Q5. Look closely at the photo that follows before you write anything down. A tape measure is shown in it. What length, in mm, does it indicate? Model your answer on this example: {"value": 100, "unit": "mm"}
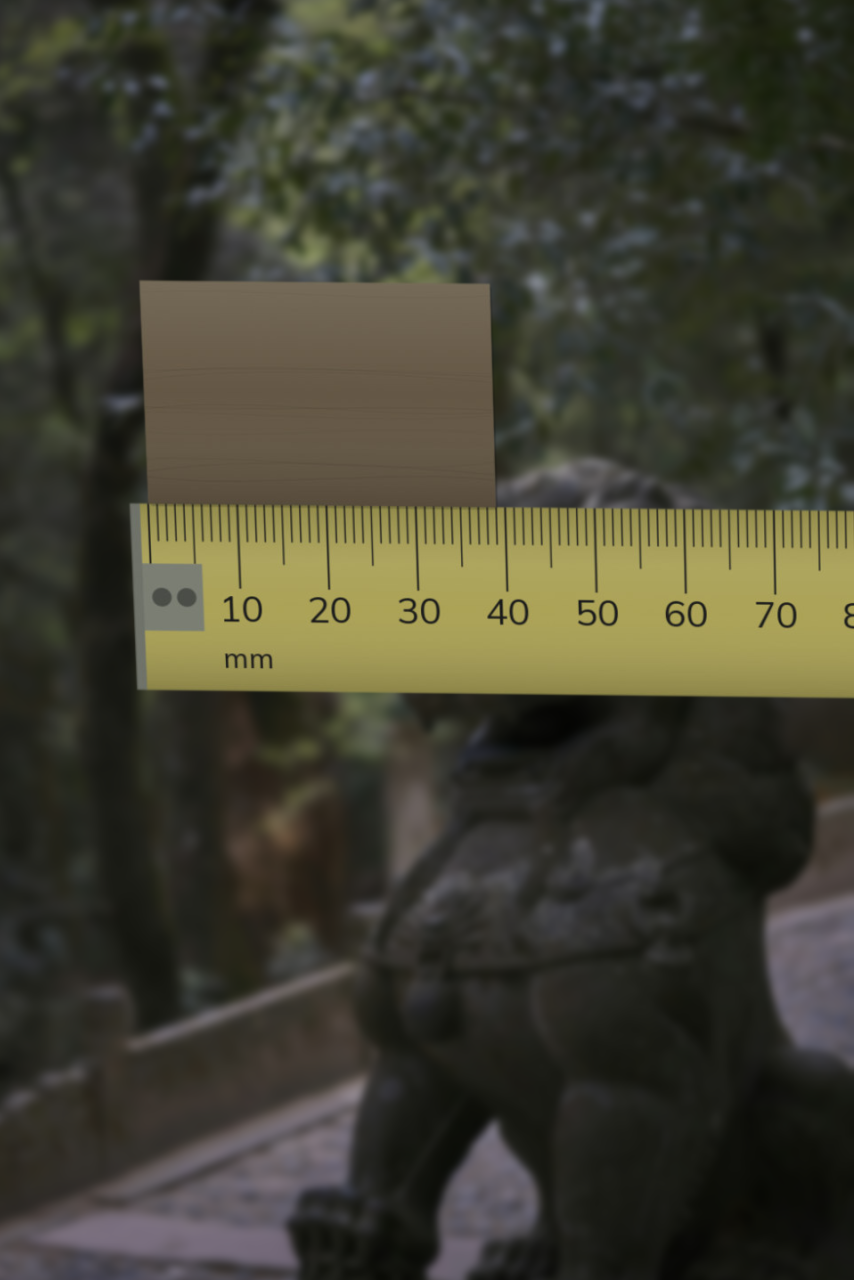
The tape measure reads {"value": 39, "unit": "mm"}
